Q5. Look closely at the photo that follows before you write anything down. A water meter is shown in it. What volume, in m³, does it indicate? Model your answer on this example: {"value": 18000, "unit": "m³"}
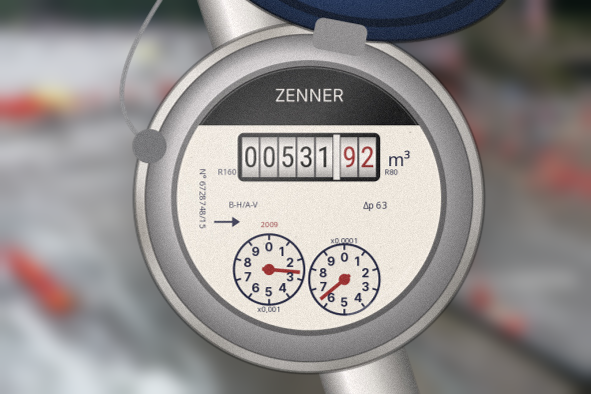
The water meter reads {"value": 531.9226, "unit": "m³"}
